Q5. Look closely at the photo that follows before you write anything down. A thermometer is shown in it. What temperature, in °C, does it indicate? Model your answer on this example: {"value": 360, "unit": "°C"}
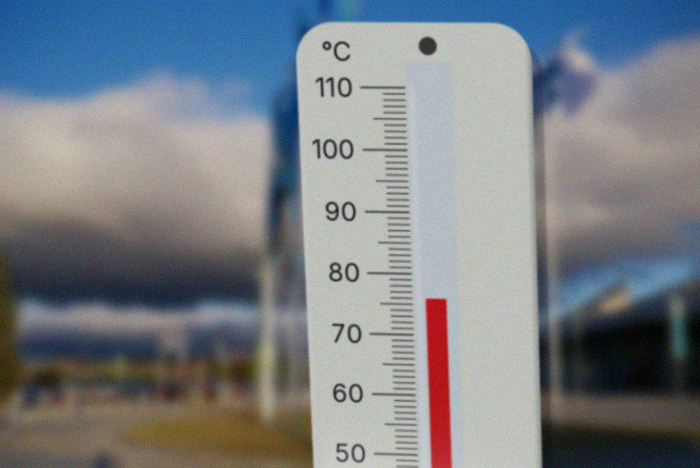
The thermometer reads {"value": 76, "unit": "°C"}
